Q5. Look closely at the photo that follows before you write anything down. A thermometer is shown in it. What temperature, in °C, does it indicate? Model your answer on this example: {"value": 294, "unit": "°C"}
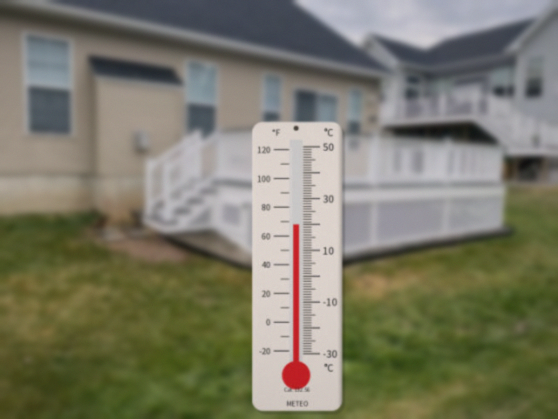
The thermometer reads {"value": 20, "unit": "°C"}
